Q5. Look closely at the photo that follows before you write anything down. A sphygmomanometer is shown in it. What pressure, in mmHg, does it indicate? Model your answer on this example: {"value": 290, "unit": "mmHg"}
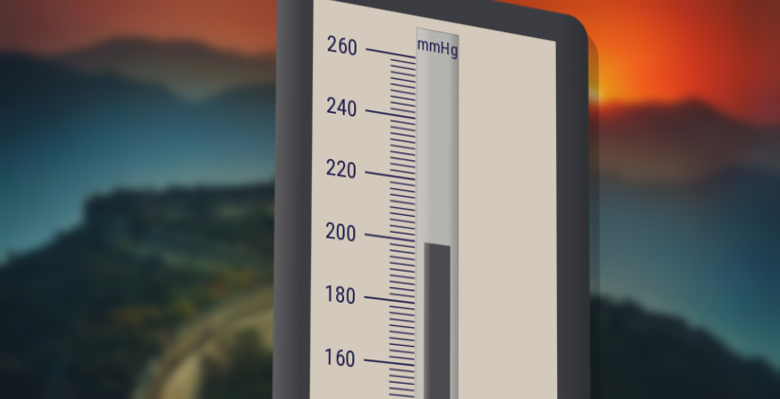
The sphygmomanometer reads {"value": 200, "unit": "mmHg"}
